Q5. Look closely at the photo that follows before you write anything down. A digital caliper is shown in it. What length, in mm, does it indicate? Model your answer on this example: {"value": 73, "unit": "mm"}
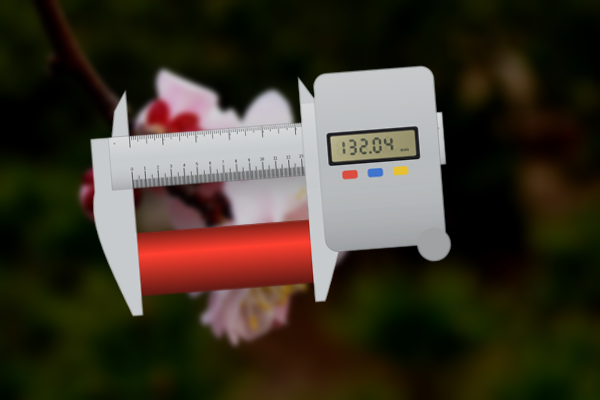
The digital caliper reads {"value": 132.04, "unit": "mm"}
